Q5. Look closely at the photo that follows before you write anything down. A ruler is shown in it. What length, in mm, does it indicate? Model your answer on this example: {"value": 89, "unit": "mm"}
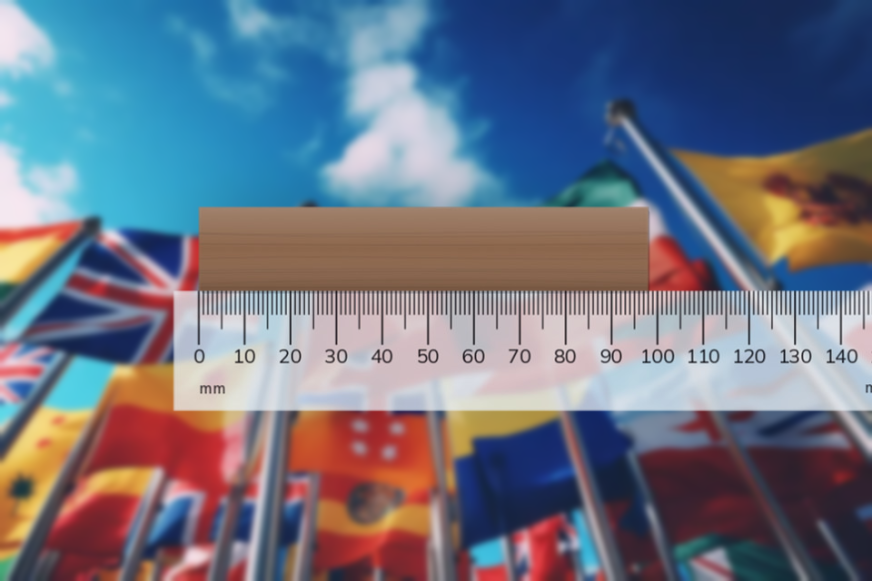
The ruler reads {"value": 98, "unit": "mm"}
